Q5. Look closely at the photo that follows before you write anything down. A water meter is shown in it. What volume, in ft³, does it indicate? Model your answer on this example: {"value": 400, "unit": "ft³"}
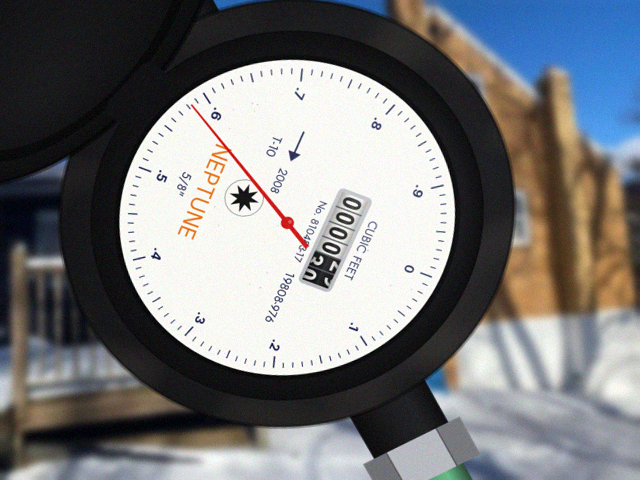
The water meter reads {"value": 29.58, "unit": "ft³"}
